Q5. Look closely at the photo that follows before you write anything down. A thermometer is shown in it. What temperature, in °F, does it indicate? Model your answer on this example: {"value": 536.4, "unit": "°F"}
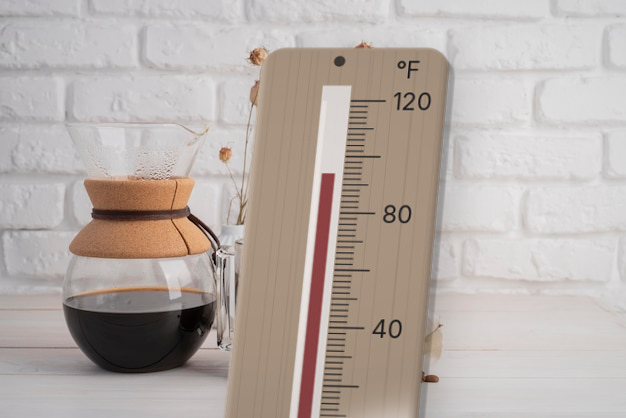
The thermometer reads {"value": 94, "unit": "°F"}
